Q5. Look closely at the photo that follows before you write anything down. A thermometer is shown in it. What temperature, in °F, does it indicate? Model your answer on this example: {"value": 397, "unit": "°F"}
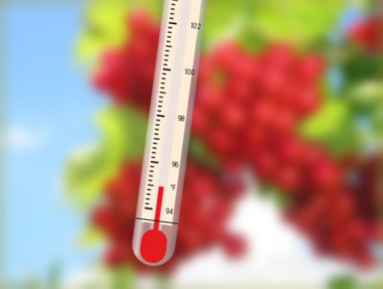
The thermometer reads {"value": 95, "unit": "°F"}
